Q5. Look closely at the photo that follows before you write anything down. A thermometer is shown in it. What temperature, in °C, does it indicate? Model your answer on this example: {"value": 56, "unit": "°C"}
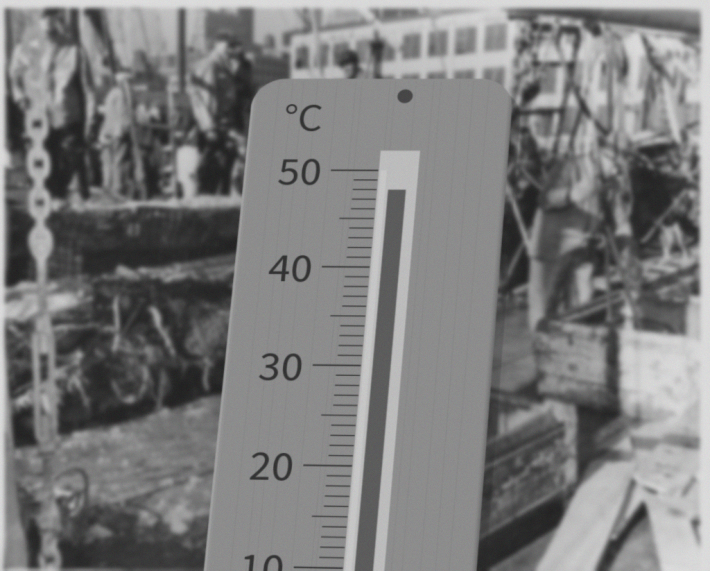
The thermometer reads {"value": 48, "unit": "°C"}
